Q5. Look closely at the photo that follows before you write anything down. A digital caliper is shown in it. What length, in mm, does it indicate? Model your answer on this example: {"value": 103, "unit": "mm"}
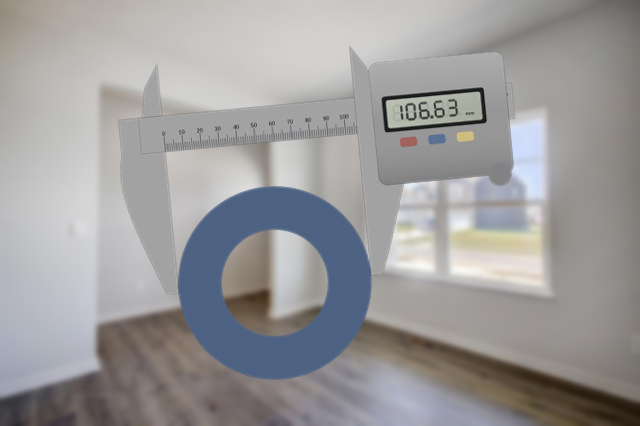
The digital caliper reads {"value": 106.63, "unit": "mm"}
